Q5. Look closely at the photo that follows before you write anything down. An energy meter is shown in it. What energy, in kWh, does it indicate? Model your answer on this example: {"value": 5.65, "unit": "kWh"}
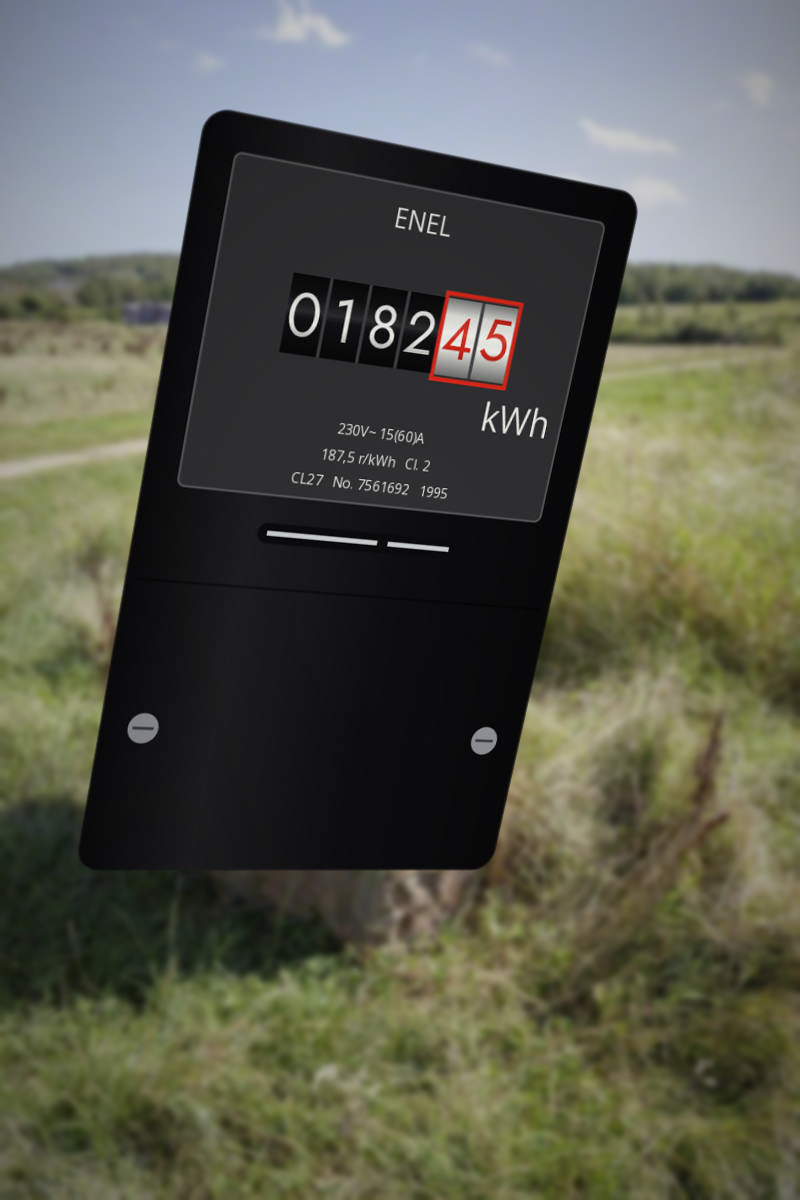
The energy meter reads {"value": 182.45, "unit": "kWh"}
